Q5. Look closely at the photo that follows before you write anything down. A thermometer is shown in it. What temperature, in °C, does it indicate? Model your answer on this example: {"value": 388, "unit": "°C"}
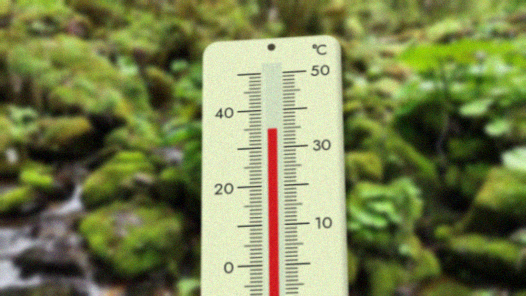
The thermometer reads {"value": 35, "unit": "°C"}
